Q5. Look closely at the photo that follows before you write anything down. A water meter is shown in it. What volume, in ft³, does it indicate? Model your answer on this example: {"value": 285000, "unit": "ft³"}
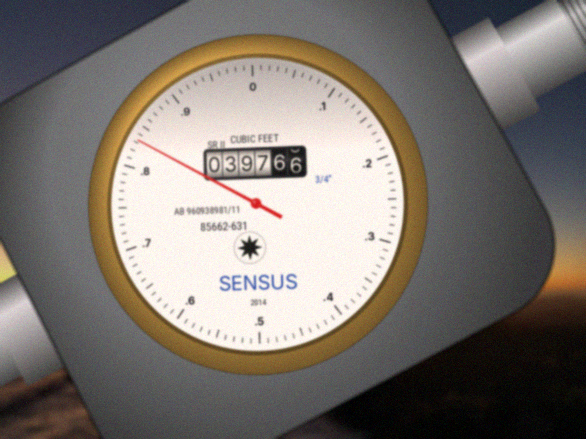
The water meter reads {"value": 39765.83, "unit": "ft³"}
